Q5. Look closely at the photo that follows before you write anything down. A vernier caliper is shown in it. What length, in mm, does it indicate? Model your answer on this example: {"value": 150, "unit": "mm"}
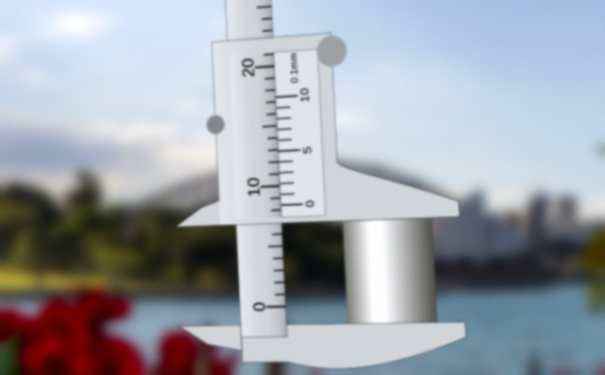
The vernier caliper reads {"value": 8.4, "unit": "mm"}
